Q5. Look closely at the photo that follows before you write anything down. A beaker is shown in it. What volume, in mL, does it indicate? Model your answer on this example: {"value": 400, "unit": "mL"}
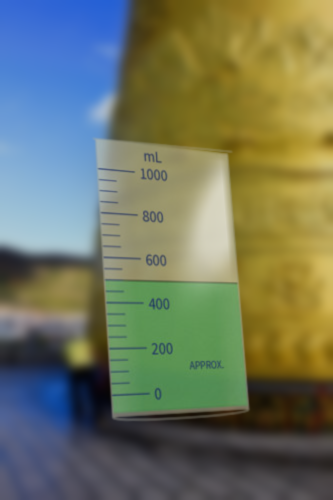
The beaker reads {"value": 500, "unit": "mL"}
